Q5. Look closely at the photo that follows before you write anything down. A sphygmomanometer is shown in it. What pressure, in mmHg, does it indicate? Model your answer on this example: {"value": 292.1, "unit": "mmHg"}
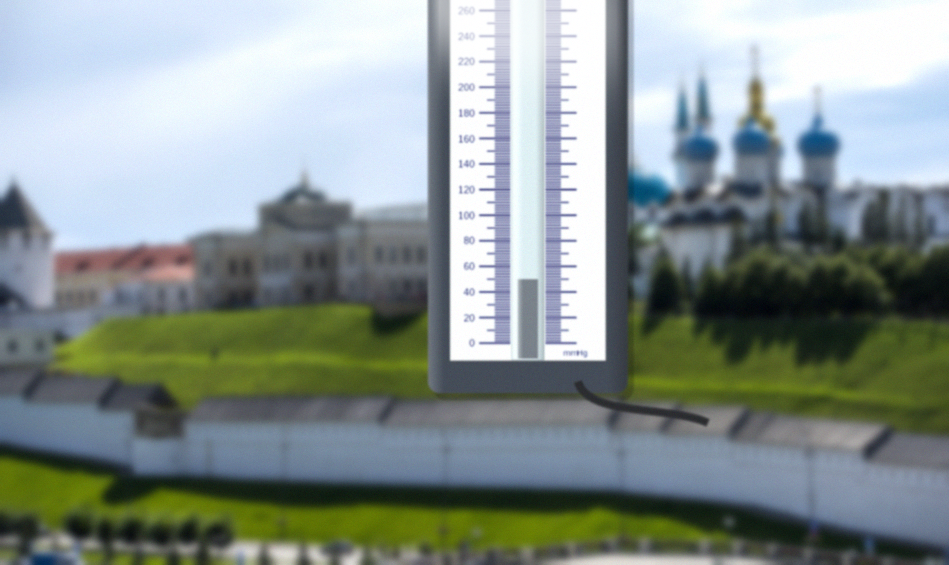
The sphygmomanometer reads {"value": 50, "unit": "mmHg"}
